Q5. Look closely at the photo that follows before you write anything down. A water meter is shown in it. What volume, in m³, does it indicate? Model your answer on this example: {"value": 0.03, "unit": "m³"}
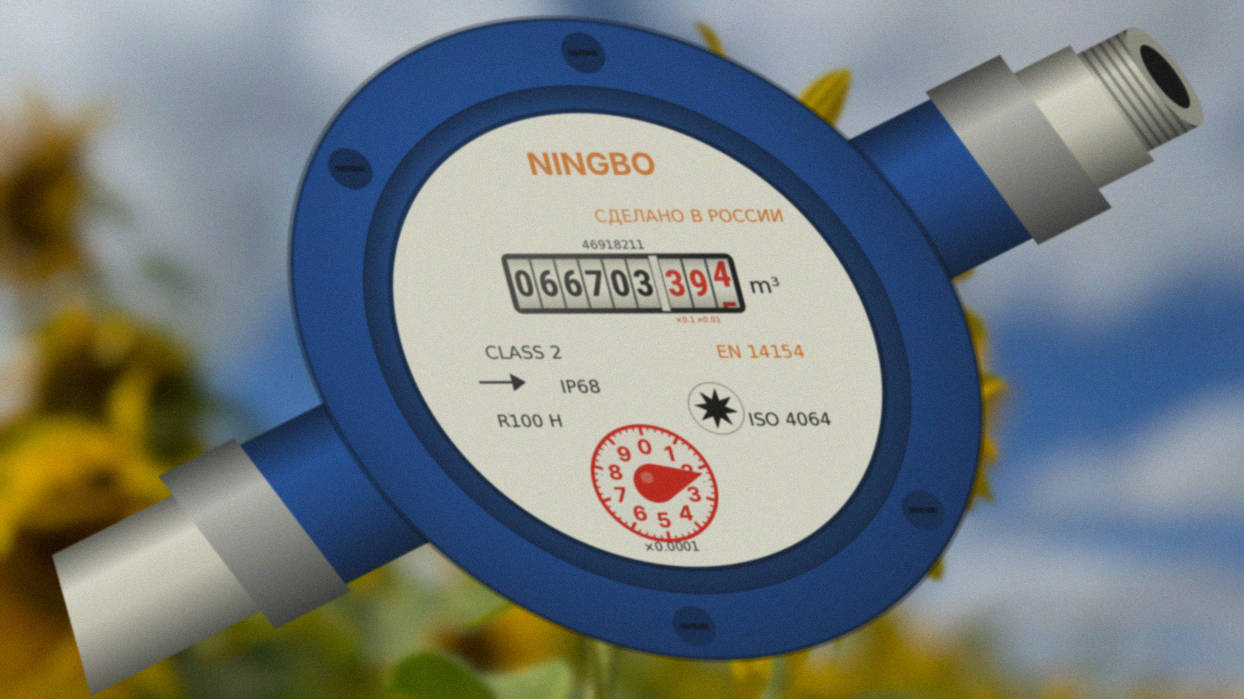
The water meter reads {"value": 66703.3942, "unit": "m³"}
